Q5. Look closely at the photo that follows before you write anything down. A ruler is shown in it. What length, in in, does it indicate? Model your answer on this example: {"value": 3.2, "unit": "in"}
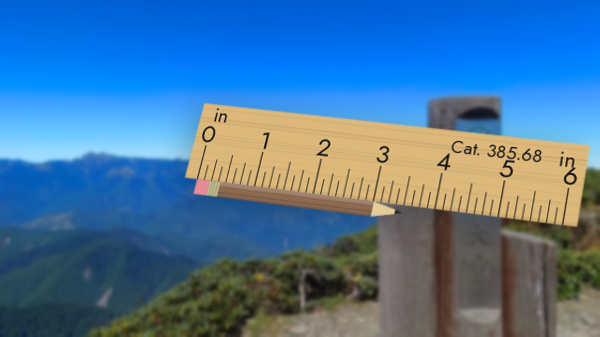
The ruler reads {"value": 3.5, "unit": "in"}
